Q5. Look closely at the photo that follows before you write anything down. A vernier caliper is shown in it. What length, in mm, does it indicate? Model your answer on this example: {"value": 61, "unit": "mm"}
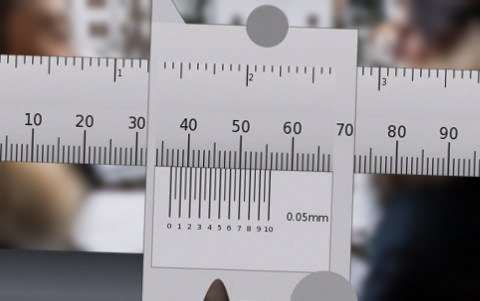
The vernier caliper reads {"value": 36.8, "unit": "mm"}
